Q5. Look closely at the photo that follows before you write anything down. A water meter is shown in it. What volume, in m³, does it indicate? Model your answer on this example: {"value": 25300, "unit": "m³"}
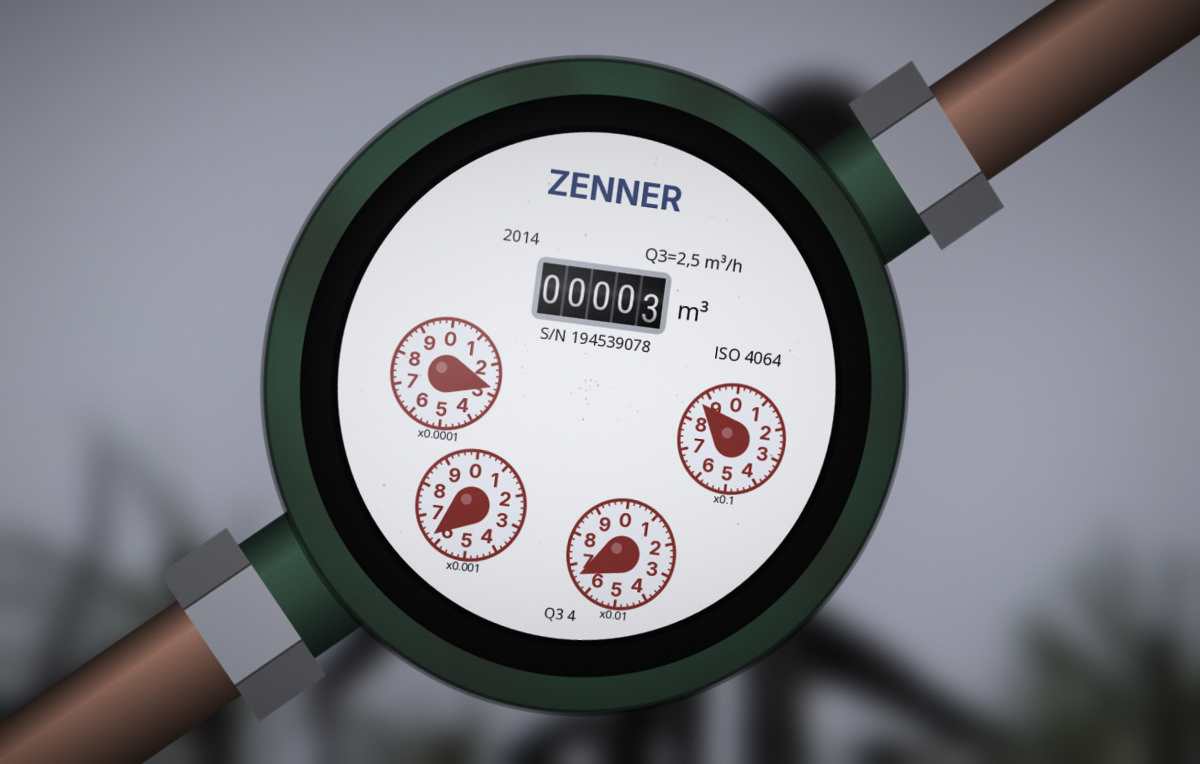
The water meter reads {"value": 2.8662, "unit": "m³"}
